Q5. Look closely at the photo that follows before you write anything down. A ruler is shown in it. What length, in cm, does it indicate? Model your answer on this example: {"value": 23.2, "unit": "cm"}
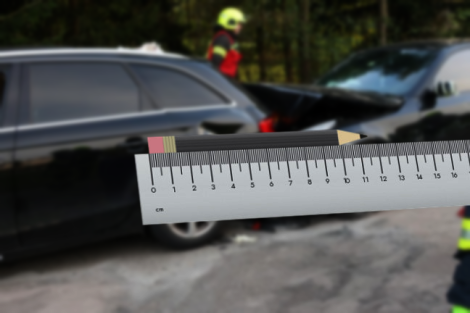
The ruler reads {"value": 11.5, "unit": "cm"}
